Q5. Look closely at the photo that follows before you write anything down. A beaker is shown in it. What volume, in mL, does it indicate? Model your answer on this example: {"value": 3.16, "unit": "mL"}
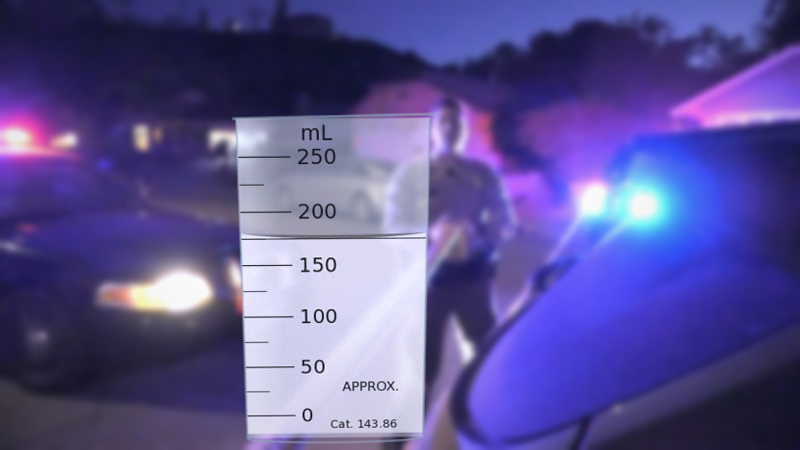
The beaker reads {"value": 175, "unit": "mL"}
